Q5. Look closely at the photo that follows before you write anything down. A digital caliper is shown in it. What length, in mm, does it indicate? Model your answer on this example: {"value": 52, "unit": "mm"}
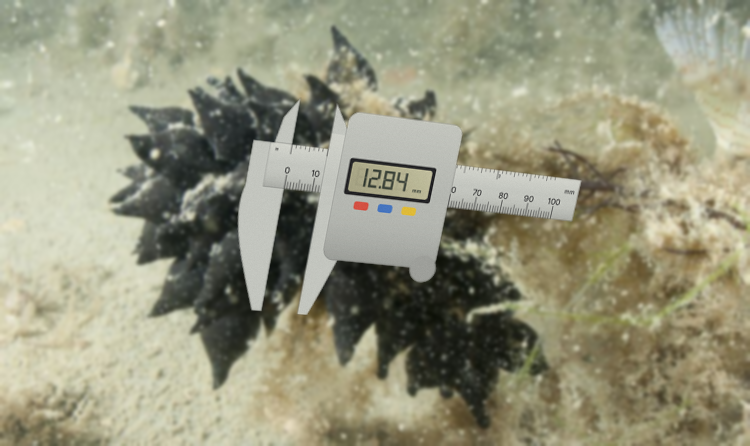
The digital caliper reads {"value": 12.84, "unit": "mm"}
